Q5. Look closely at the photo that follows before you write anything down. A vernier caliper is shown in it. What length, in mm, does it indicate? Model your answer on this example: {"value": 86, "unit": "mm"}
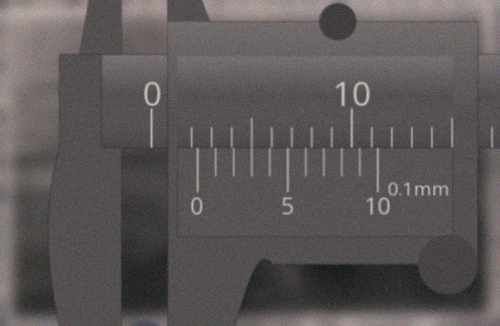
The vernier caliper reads {"value": 2.3, "unit": "mm"}
